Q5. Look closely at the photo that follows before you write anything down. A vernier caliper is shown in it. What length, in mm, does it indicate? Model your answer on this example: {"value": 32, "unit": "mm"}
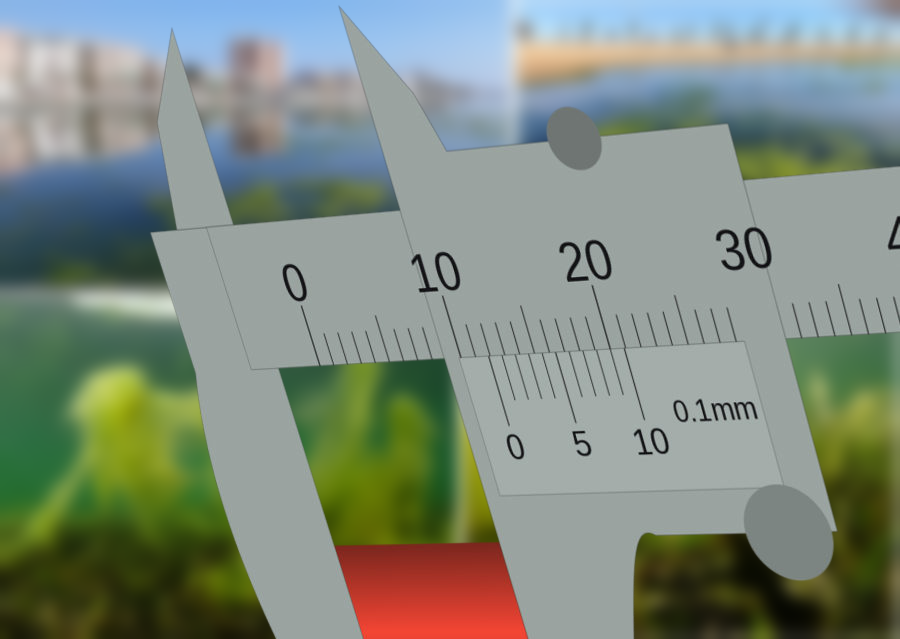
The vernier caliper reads {"value": 11.9, "unit": "mm"}
